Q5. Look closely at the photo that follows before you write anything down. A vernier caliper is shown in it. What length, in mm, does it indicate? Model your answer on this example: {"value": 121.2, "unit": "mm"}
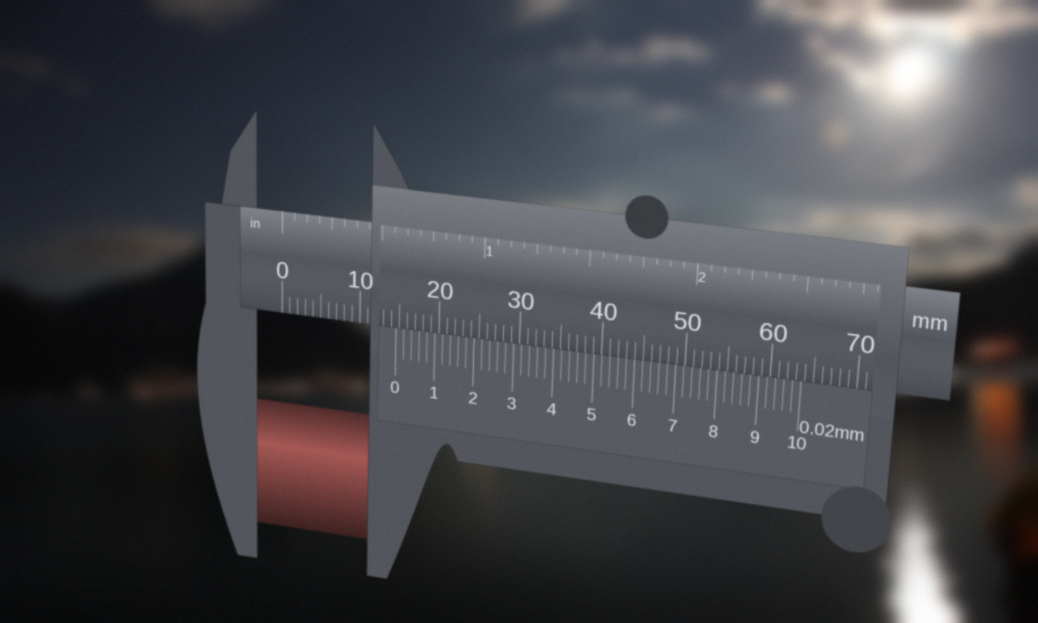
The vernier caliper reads {"value": 14.6, "unit": "mm"}
